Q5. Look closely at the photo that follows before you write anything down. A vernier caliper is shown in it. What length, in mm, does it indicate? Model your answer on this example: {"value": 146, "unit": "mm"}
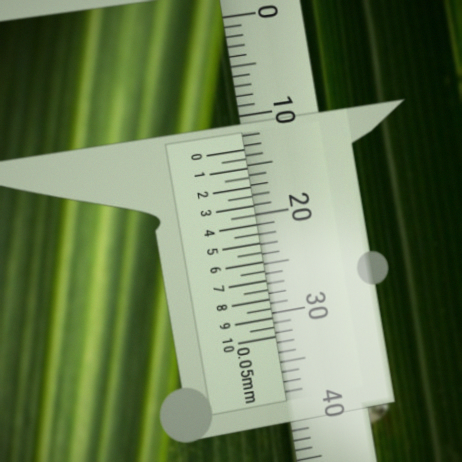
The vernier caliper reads {"value": 13.4, "unit": "mm"}
